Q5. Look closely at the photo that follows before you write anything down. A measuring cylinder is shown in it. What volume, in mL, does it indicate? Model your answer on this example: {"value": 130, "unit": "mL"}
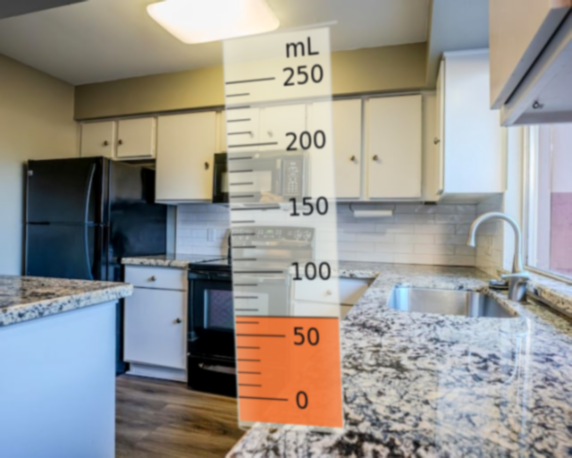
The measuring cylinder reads {"value": 65, "unit": "mL"}
